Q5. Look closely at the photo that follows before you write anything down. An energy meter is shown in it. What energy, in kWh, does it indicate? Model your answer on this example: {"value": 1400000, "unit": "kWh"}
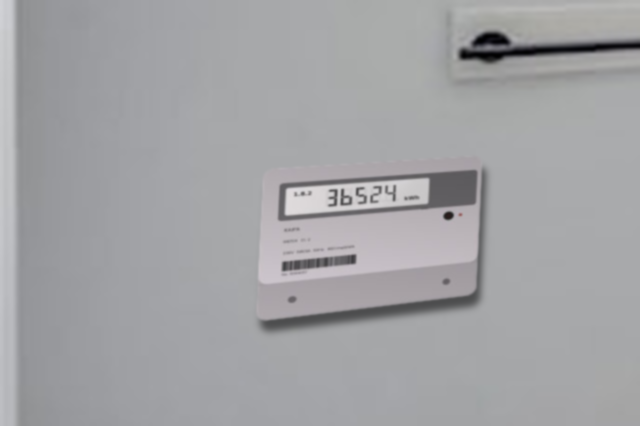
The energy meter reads {"value": 36524, "unit": "kWh"}
